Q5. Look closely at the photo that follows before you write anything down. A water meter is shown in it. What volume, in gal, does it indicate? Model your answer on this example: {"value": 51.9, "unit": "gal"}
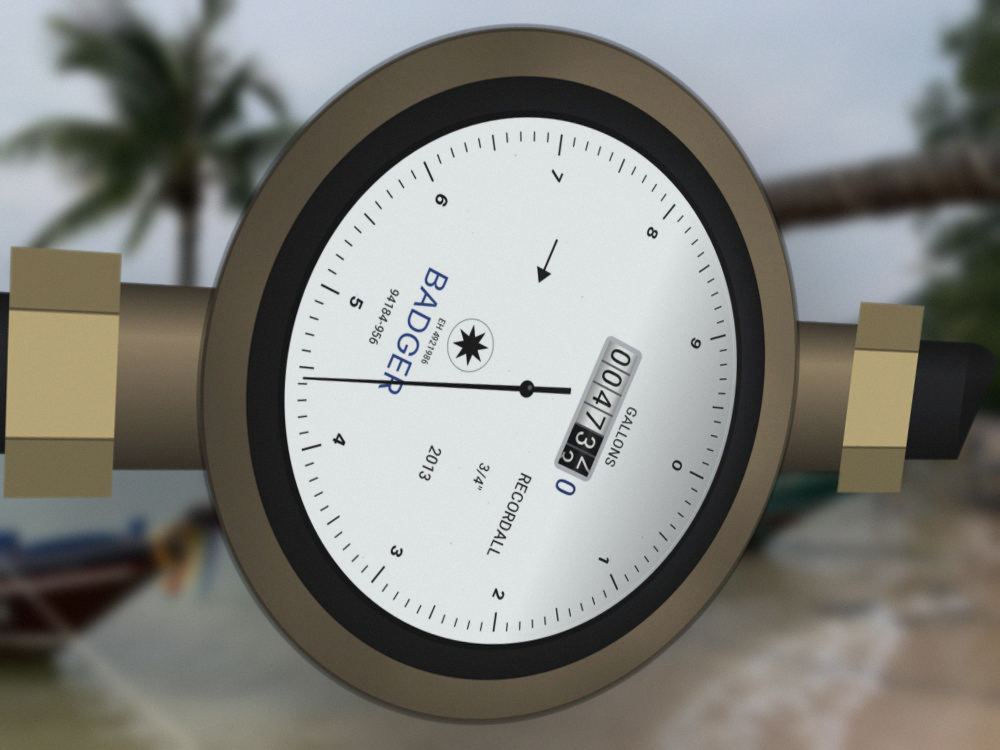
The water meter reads {"value": 47324.4, "unit": "gal"}
